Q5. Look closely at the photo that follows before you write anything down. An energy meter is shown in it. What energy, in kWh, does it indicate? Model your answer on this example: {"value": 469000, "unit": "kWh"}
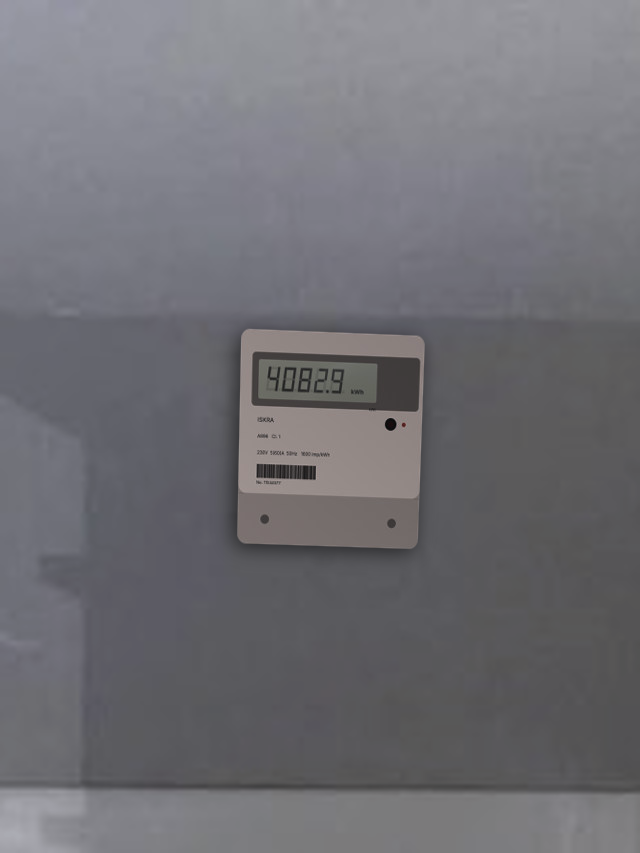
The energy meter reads {"value": 4082.9, "unit": "kWh"}
